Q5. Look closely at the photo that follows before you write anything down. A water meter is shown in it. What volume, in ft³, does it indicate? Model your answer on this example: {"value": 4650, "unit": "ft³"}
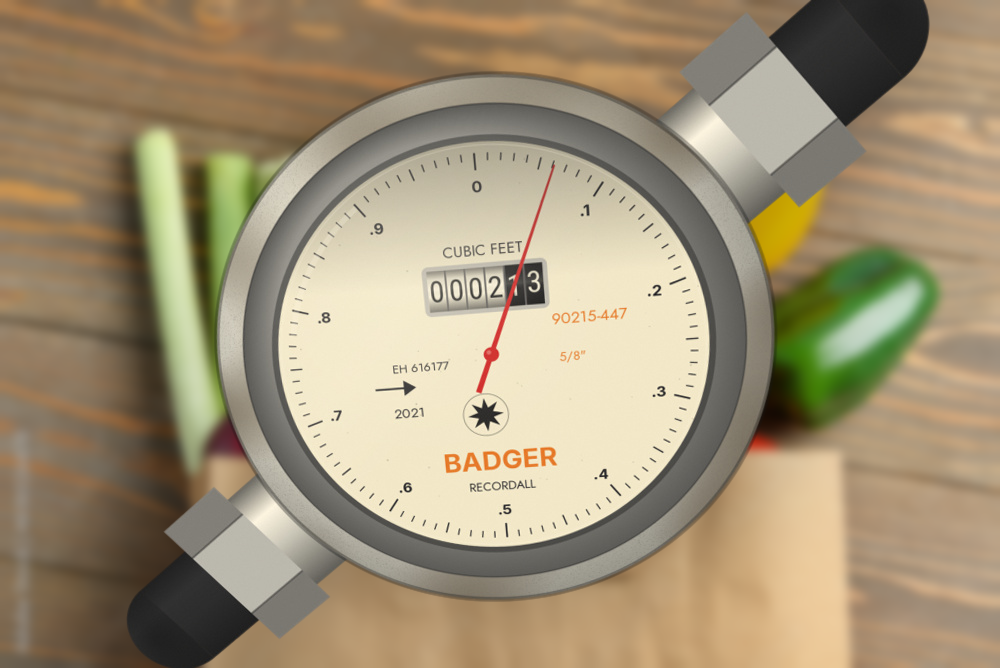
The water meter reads {"value": 213.06, "unit": "ft³"}
